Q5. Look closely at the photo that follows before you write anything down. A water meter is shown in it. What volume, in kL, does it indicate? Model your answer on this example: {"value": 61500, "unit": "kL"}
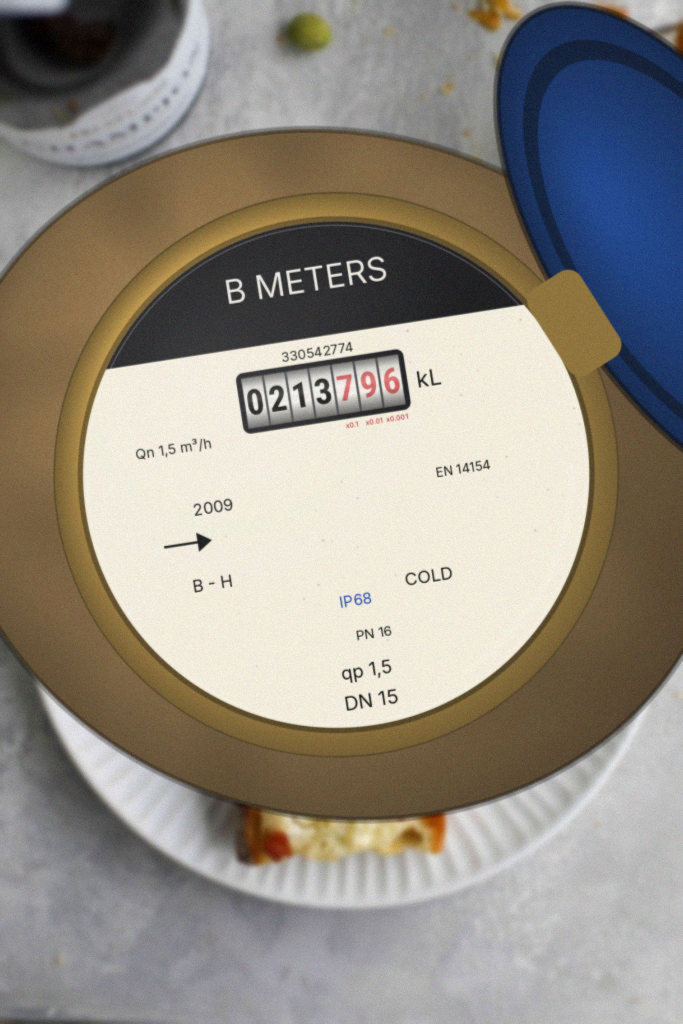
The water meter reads {"value": 213.796, "unit": "kL"}
